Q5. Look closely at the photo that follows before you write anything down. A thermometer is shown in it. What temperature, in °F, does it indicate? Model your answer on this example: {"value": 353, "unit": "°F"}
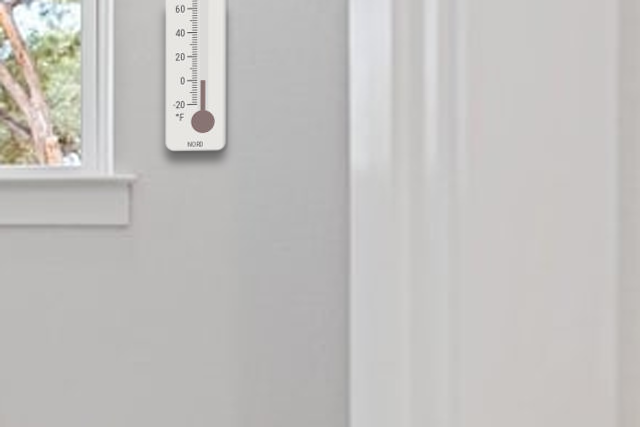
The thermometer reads {"value": 0, "unit": "°F"}
